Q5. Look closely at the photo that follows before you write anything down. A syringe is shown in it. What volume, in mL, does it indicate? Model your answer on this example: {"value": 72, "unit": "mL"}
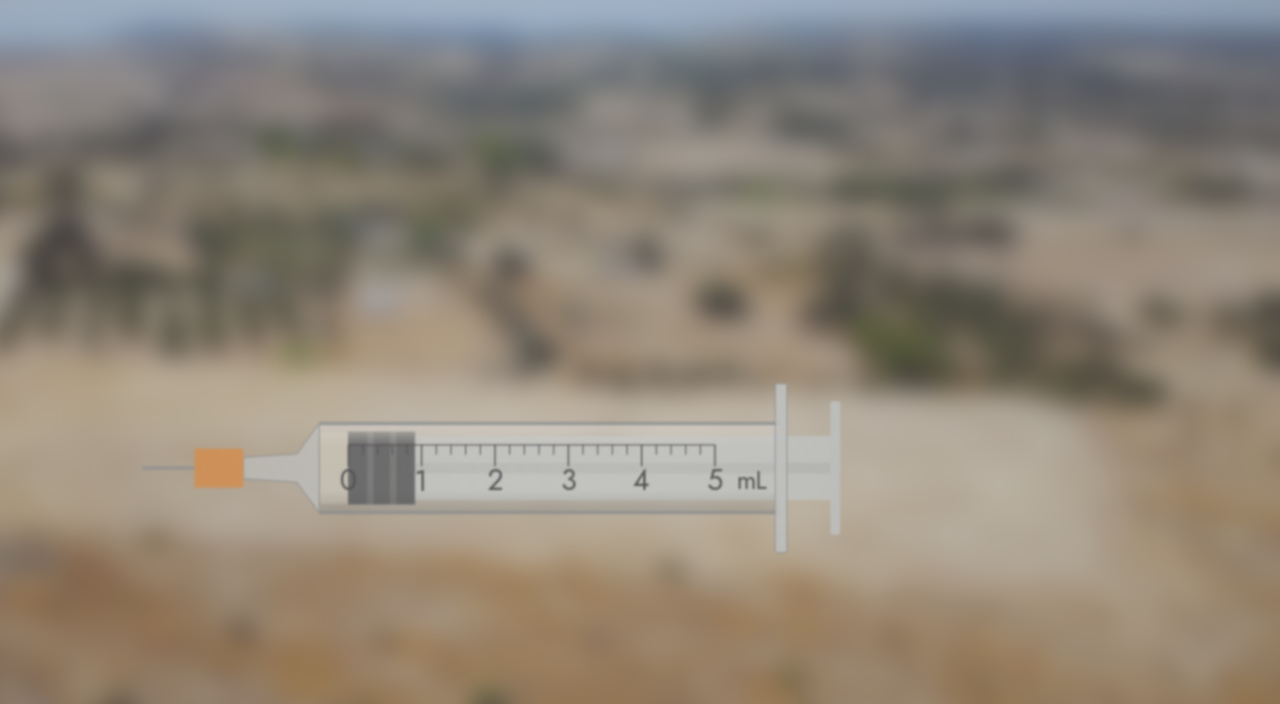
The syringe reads {"value": 0, "unit": "mL"}
